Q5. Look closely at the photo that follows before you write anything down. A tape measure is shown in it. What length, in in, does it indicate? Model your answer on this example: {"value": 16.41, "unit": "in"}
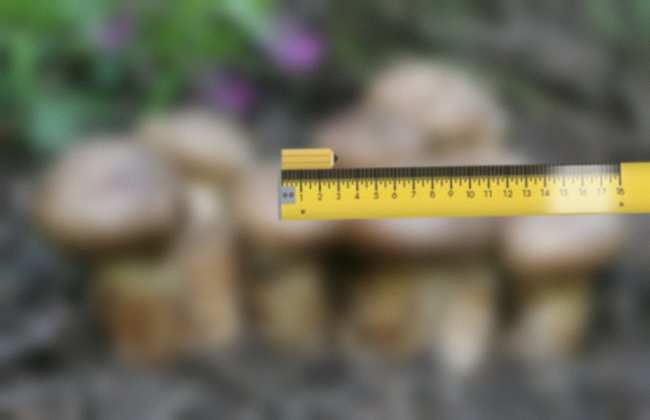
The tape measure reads {"value": 3, "unit": "in"}
